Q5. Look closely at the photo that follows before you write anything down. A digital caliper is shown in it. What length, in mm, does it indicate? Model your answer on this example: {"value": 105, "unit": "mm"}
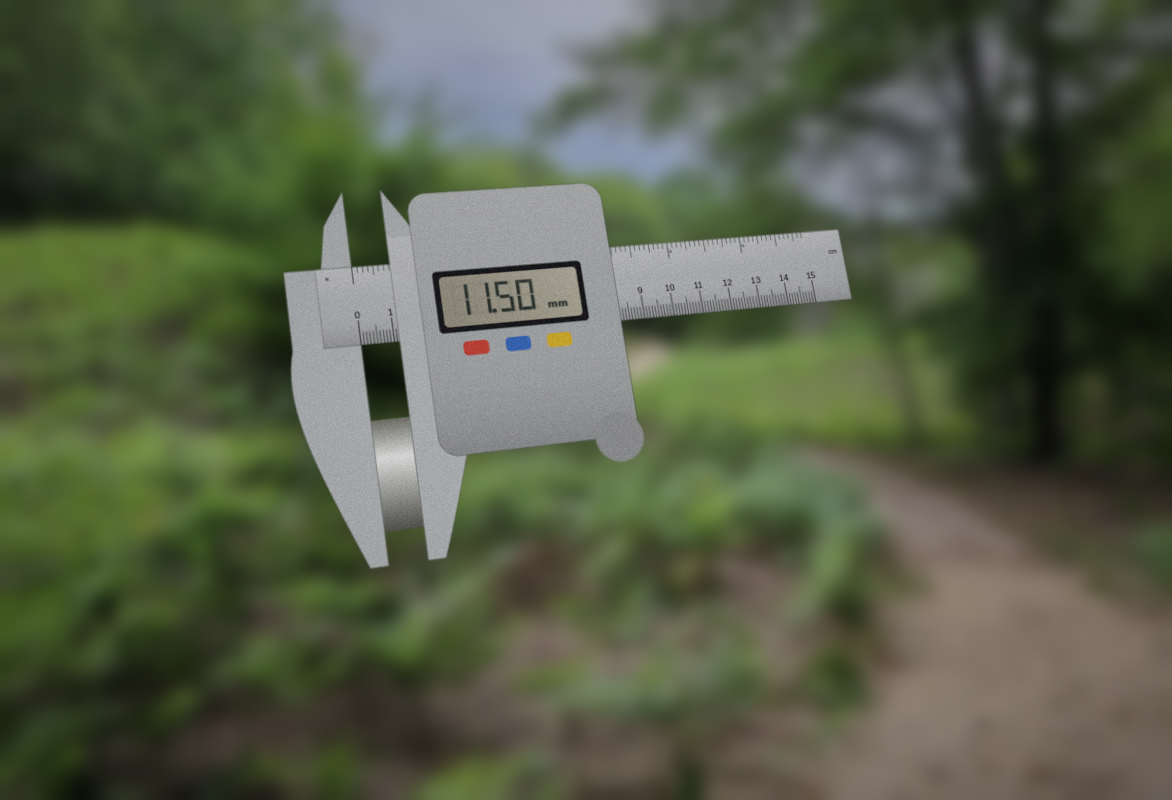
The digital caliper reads {"value": 11.50, "unit": "mm"}
